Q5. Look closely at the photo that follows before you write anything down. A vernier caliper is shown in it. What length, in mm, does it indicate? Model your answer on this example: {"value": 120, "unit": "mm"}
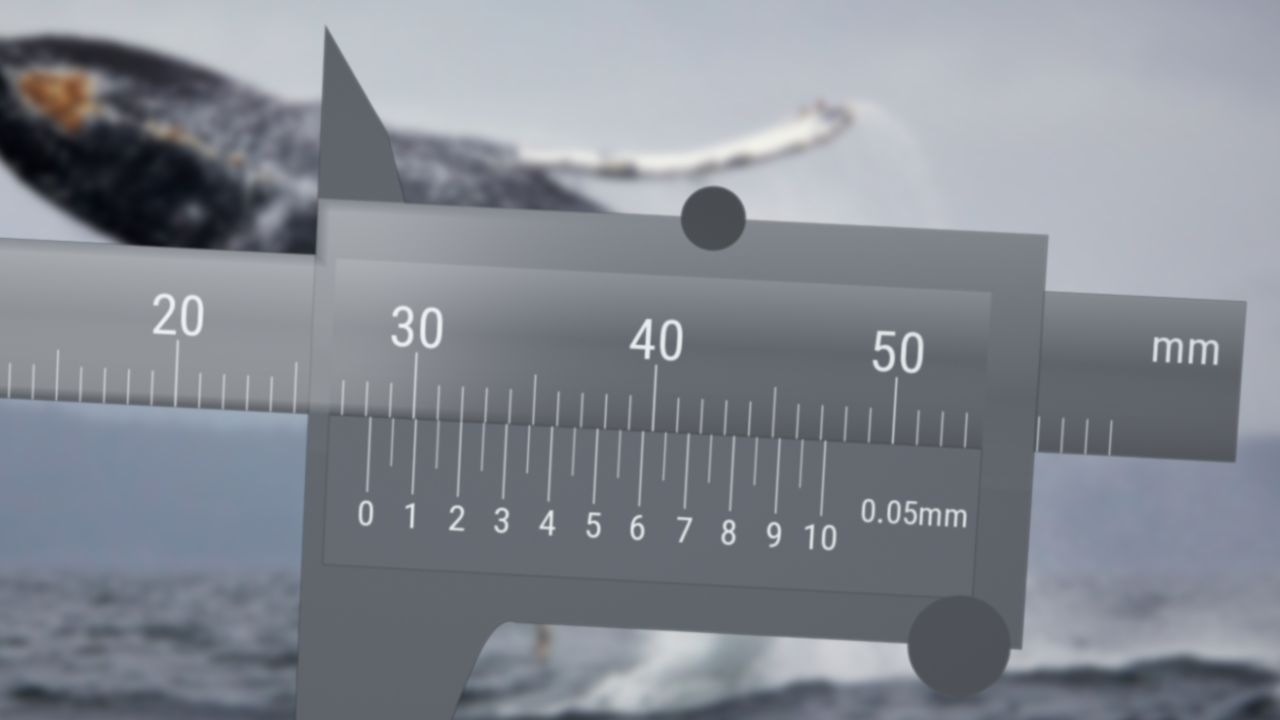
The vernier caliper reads {"value": 28.2, "unit": "mm"}
